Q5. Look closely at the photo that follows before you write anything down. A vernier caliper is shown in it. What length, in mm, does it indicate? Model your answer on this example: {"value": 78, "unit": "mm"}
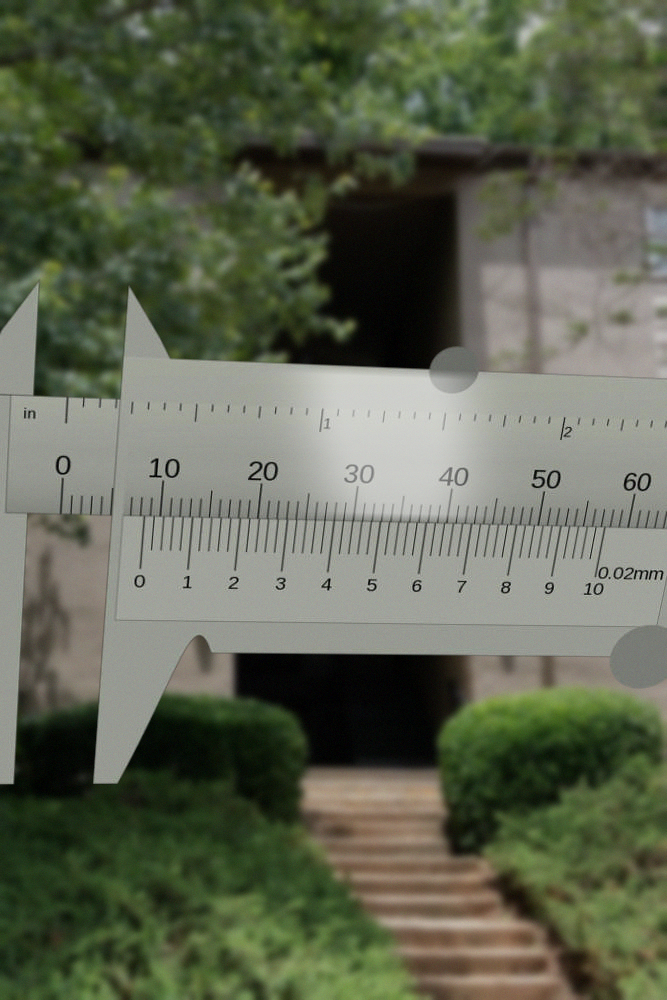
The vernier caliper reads {"value": 8.4, "unit": "mm"}
